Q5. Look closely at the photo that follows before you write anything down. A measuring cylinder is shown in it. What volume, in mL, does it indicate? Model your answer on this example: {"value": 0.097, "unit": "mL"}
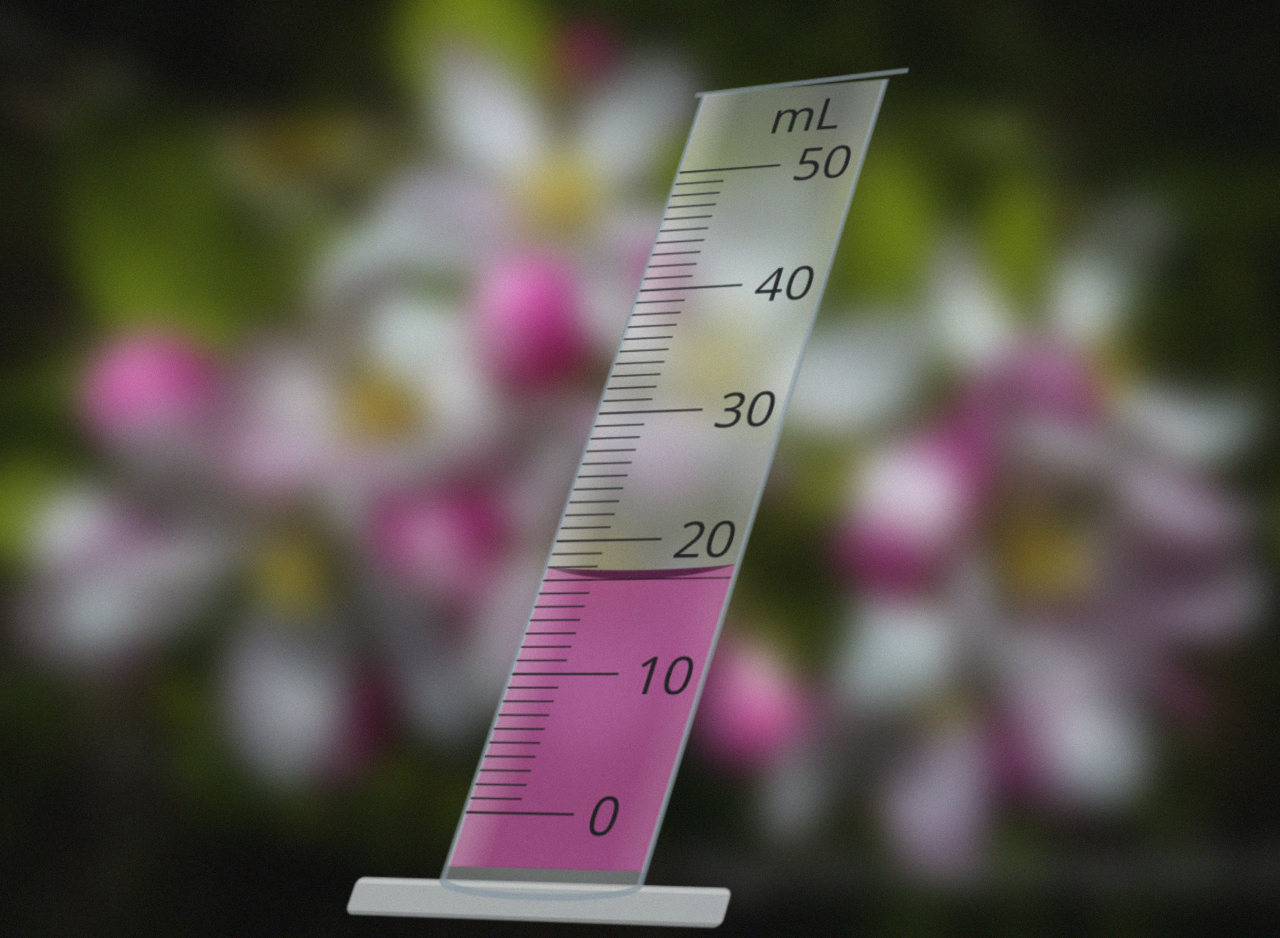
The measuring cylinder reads {"value": 17, "unit": "mL"}
